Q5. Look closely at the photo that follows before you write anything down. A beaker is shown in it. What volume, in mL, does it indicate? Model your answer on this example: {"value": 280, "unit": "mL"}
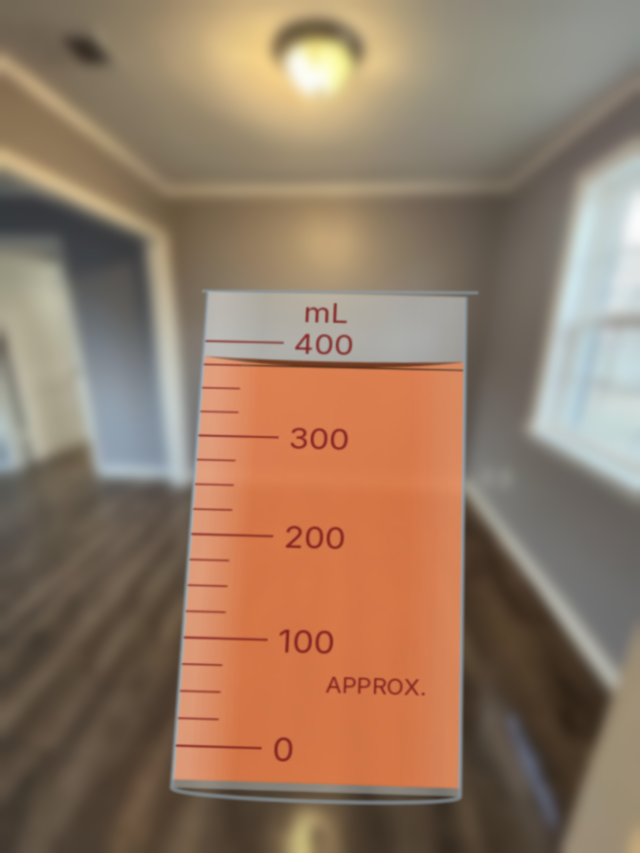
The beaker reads {"value": 375, "unit": "mL"}
